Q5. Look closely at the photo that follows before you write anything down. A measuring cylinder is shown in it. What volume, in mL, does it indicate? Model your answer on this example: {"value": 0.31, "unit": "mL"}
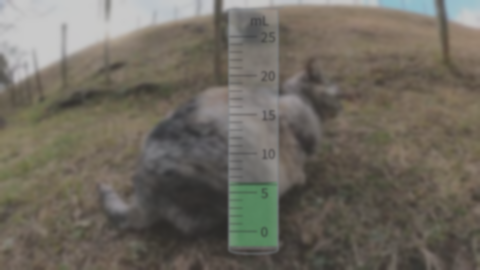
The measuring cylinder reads {"value": 6, "unit": "mL"}
